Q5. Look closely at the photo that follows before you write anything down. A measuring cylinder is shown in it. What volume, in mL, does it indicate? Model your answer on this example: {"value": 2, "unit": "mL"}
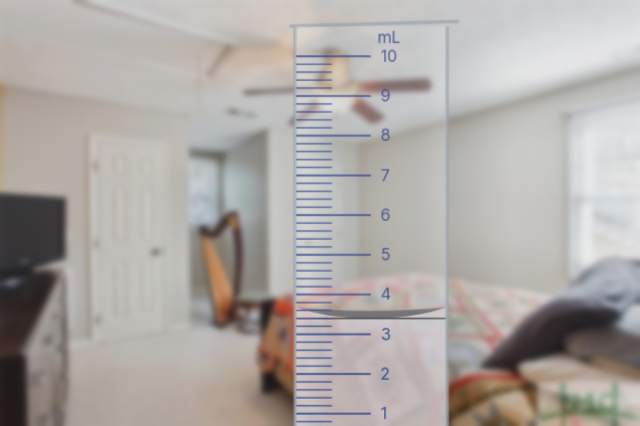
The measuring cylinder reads {"value": 3.4, "unit": "mL"}
